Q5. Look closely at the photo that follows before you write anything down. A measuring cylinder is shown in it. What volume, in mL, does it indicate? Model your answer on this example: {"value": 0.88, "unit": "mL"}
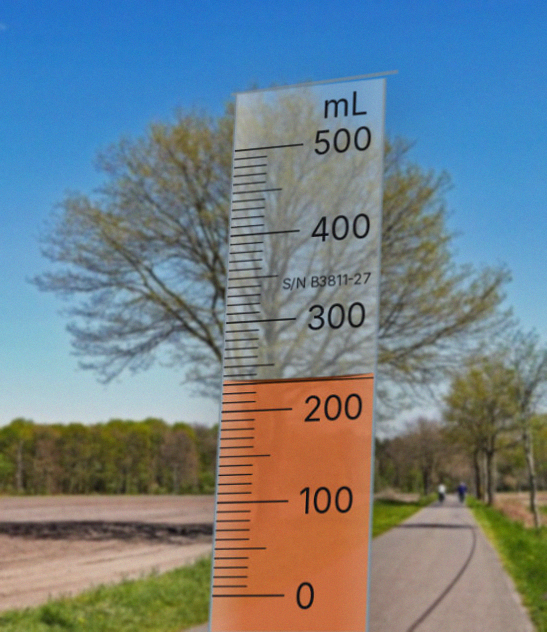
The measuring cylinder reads {"value": 230, "unit": "mL"}
